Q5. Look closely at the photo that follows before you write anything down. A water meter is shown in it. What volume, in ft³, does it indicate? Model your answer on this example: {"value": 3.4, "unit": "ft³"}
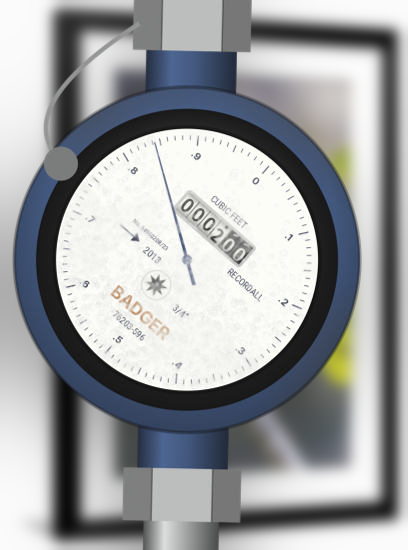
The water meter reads {"value": 199.84, "unit": "ft³"}
